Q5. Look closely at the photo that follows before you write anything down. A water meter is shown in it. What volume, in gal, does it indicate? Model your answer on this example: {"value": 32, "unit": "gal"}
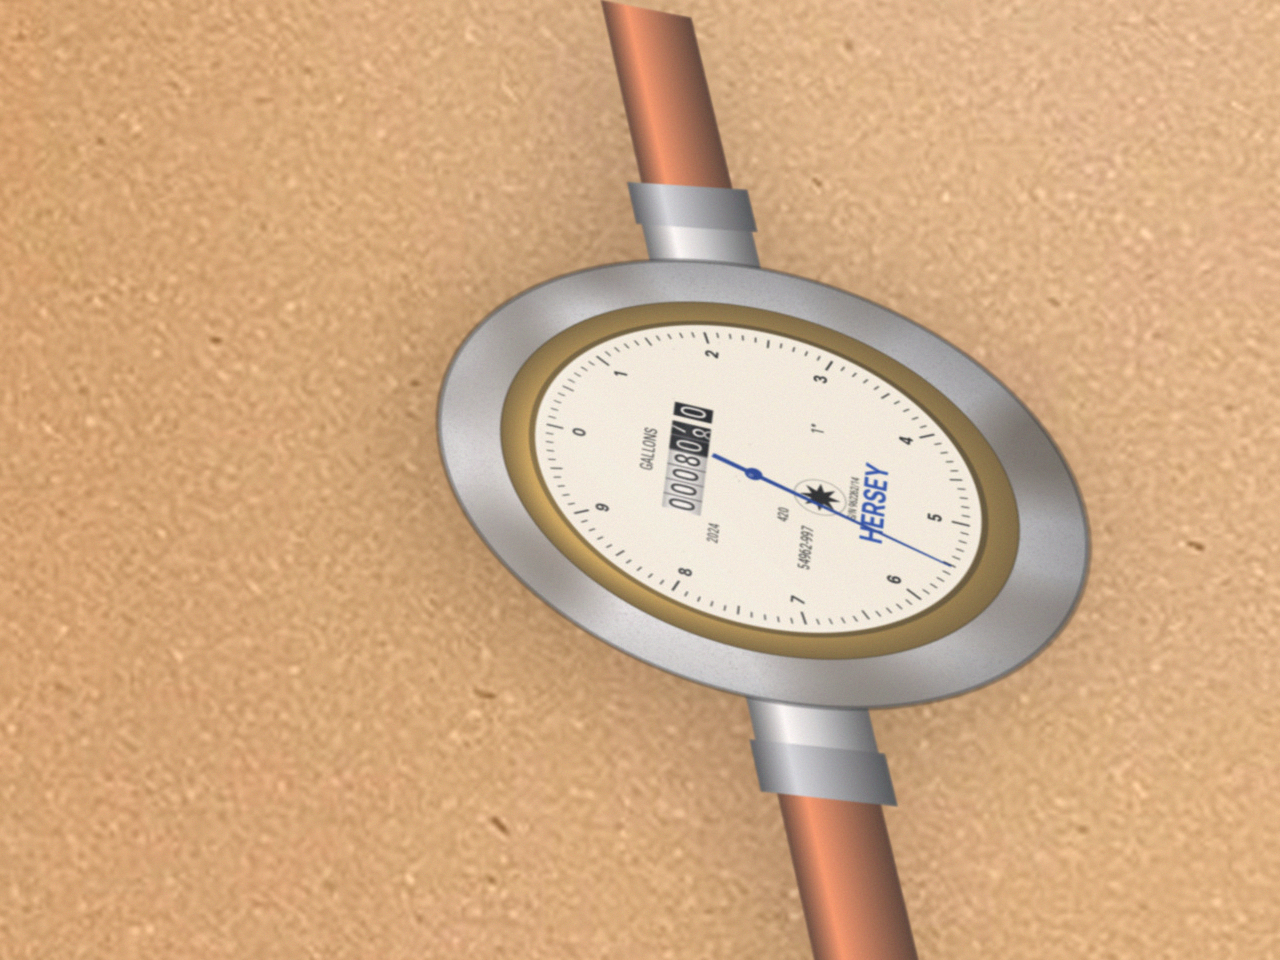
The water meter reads {"value": 8075.5, "unit": "gal"}
